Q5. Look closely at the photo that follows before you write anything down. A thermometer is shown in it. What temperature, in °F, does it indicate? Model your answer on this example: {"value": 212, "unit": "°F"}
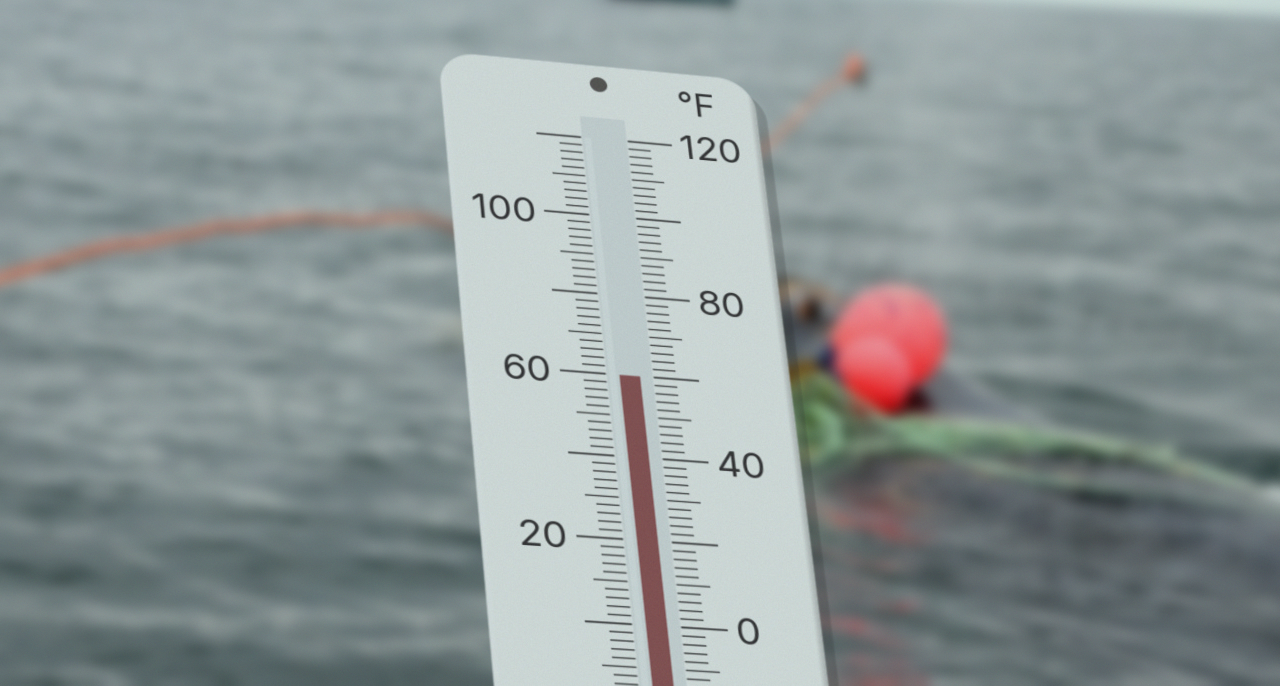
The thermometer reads {"value": 60, "unit": "°F"}
